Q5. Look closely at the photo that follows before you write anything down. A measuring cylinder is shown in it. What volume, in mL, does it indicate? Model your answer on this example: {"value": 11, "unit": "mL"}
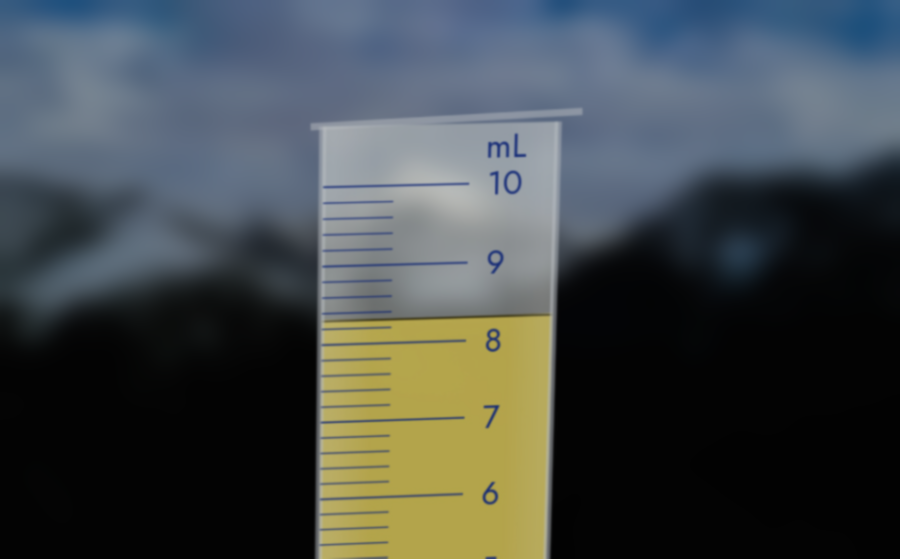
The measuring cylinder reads {"value": 8.3, "unit": "mL"}
